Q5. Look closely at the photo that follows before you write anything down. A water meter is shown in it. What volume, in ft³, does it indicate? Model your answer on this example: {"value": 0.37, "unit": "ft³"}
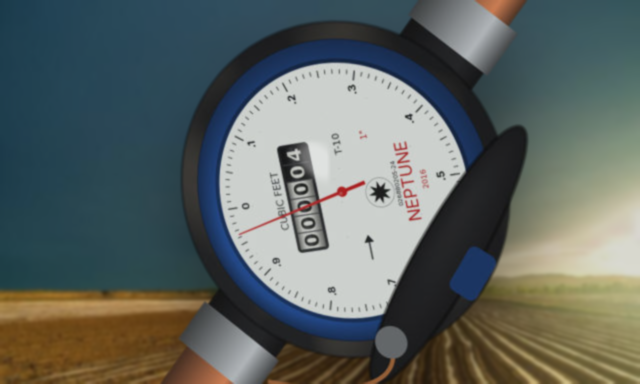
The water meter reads {"value": 3.96, "unit": "ft³"}
